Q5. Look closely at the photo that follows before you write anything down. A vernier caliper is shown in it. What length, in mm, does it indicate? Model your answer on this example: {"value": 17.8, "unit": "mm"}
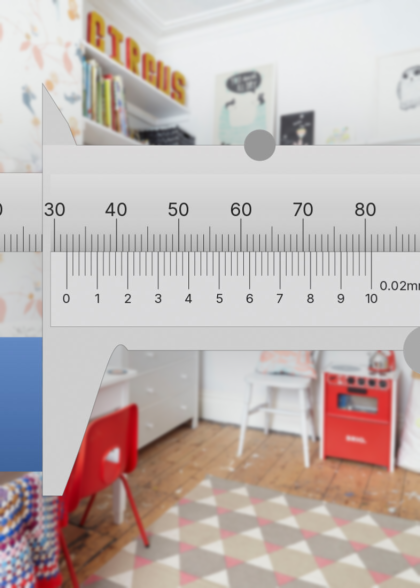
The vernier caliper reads {"value": 32.0, "unit": "mm"}
